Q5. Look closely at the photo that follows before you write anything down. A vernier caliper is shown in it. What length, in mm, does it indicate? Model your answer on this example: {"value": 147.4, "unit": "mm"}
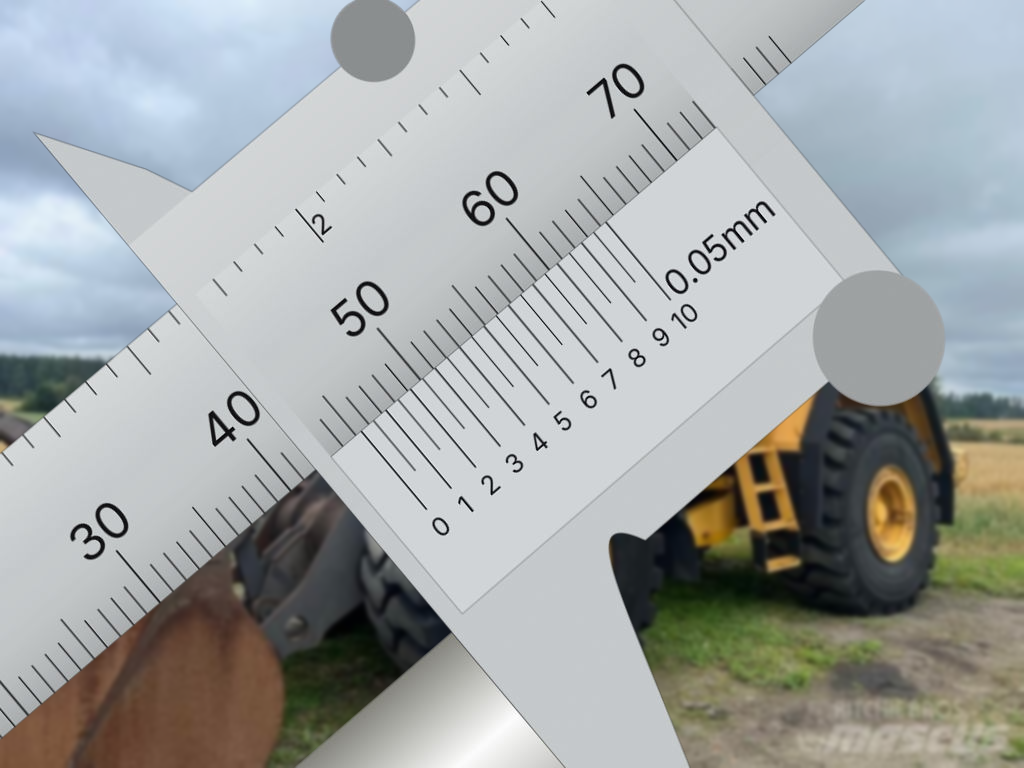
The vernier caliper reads {"value": 45.4, "unit": "mm"}
